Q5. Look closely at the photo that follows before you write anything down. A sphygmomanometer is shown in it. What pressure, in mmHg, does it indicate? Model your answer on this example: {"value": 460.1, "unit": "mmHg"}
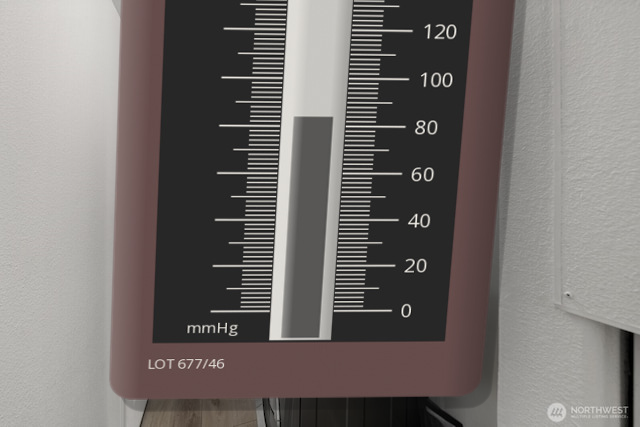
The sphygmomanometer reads {"value": 84, "unit": "mmHg"}
